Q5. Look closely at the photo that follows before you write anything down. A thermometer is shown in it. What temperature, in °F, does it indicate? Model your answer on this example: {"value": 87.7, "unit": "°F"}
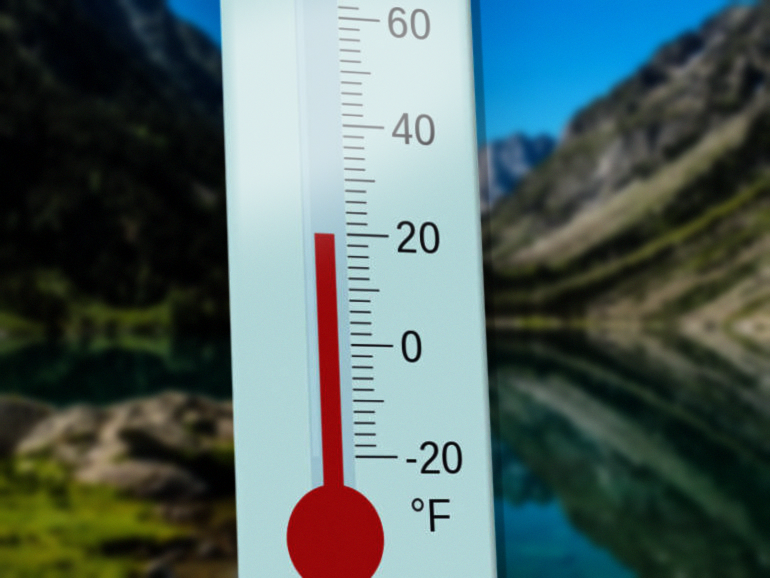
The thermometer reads {"value": 20, "unit": "°F"}
